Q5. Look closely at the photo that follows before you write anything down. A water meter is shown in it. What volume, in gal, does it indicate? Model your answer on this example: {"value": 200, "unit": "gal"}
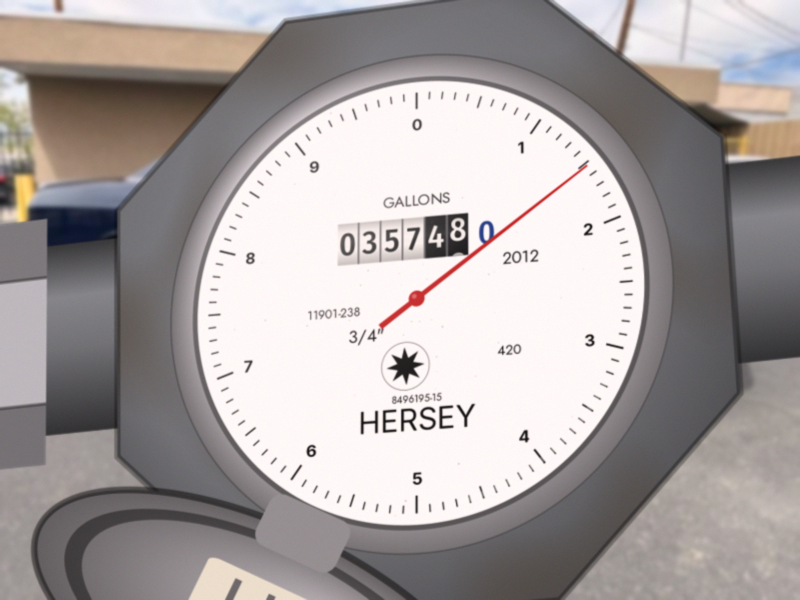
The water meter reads {"value": 357481.5, "unit": "gal"}
